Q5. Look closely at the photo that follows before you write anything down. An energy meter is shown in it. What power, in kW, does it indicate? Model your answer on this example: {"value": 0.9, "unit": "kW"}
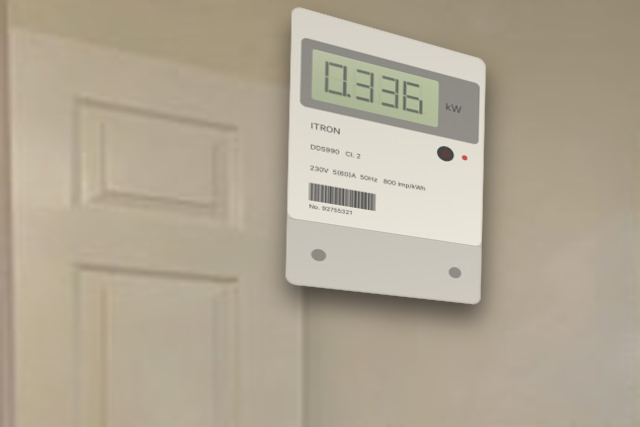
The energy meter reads {"value": 0.336, "unit": "kW"}
